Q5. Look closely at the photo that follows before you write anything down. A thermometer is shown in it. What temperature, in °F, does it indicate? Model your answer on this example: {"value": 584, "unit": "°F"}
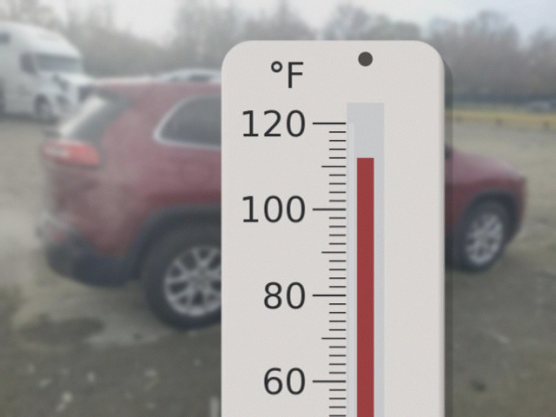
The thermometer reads {"value": 112, "unit": "°F"}
